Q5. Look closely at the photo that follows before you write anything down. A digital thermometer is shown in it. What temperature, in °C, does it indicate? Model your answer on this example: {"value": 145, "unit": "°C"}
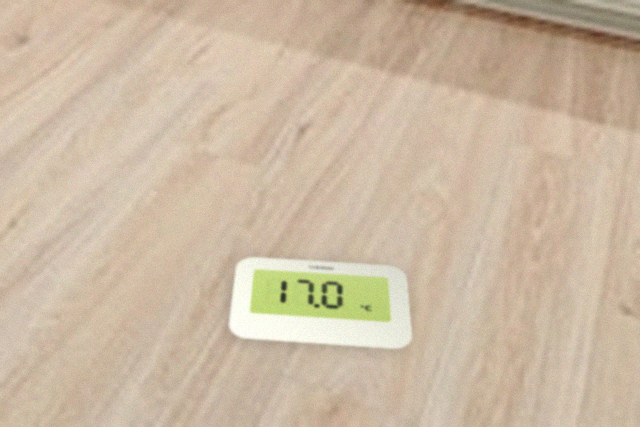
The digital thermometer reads {"value": 17.0, "unit": "°C"}
